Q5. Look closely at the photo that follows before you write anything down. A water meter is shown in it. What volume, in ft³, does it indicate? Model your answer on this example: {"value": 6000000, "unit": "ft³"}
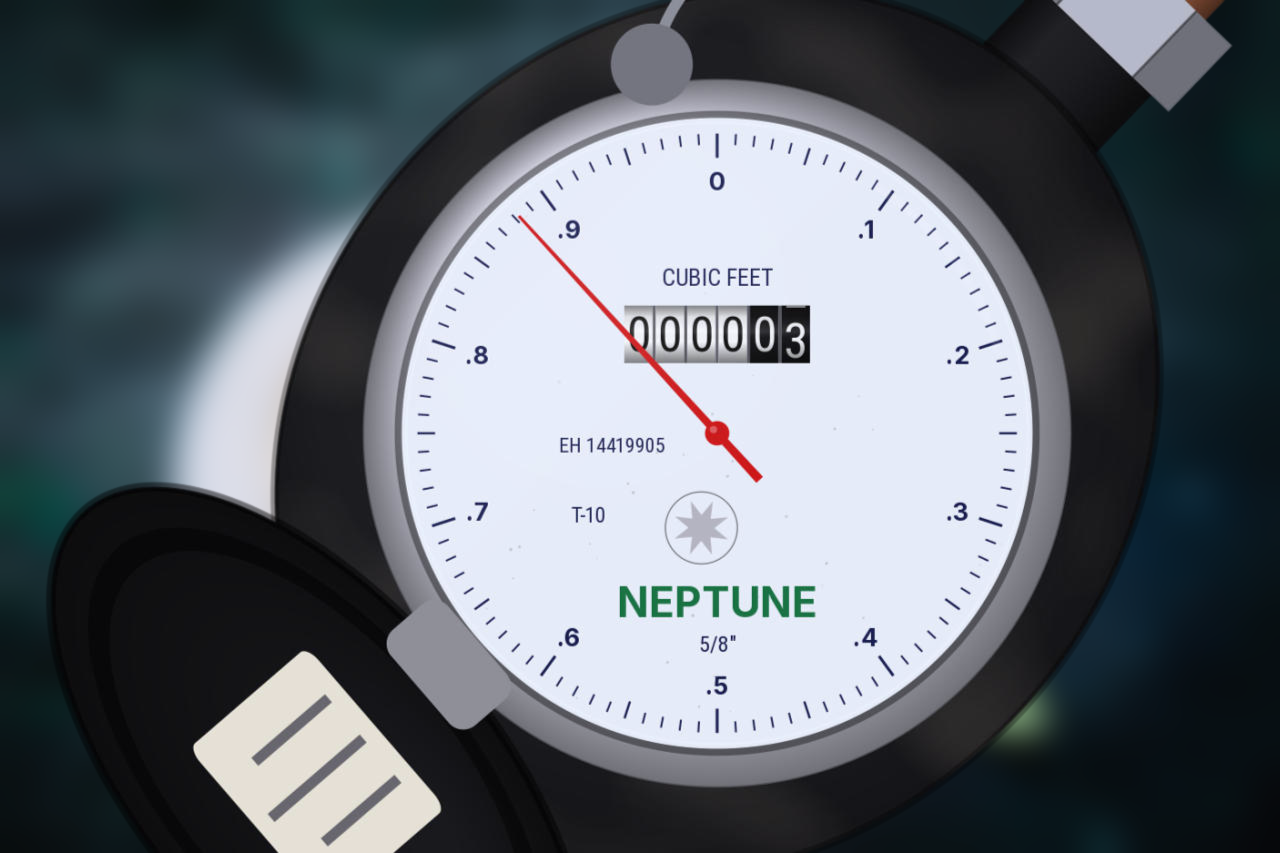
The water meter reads {"value": 2.88, "unit": "ft³"}
